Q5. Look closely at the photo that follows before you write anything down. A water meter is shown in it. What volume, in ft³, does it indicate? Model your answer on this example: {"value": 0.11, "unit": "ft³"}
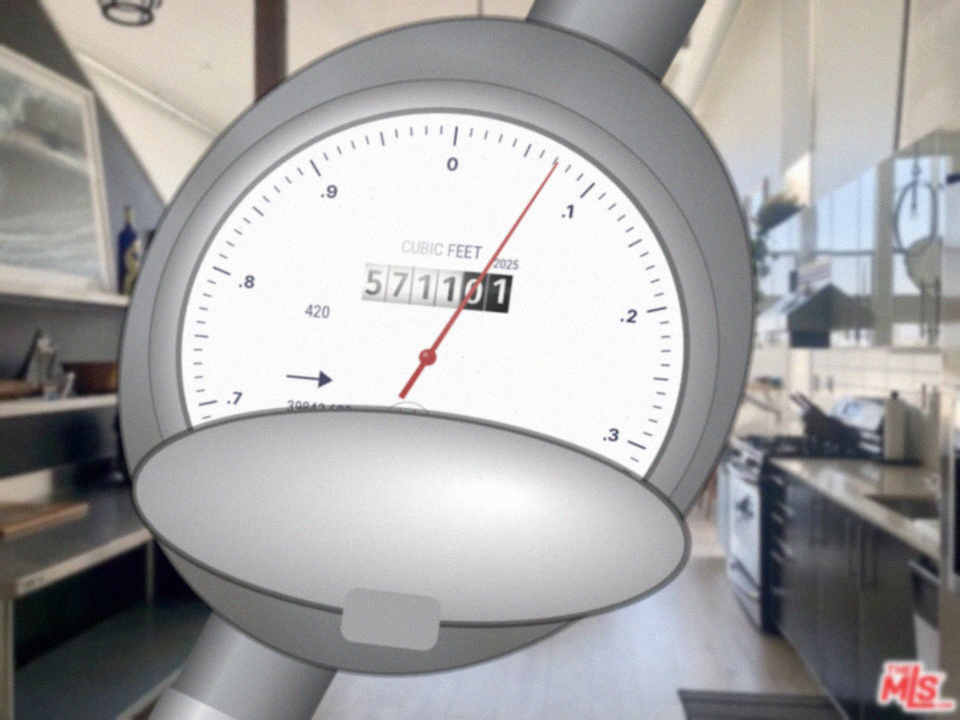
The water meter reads {"value": 571101.07, "unit": "ft³"}
